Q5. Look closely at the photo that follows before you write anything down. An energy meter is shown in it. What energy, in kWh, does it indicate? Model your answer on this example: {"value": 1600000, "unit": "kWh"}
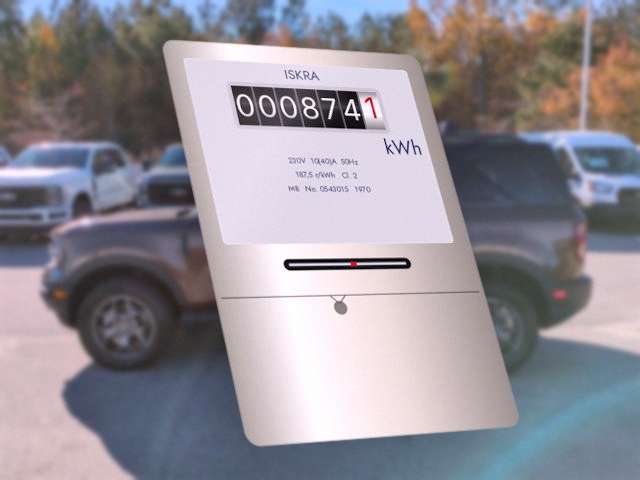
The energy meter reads {"value": 874.1, "unit": "kWh"}
